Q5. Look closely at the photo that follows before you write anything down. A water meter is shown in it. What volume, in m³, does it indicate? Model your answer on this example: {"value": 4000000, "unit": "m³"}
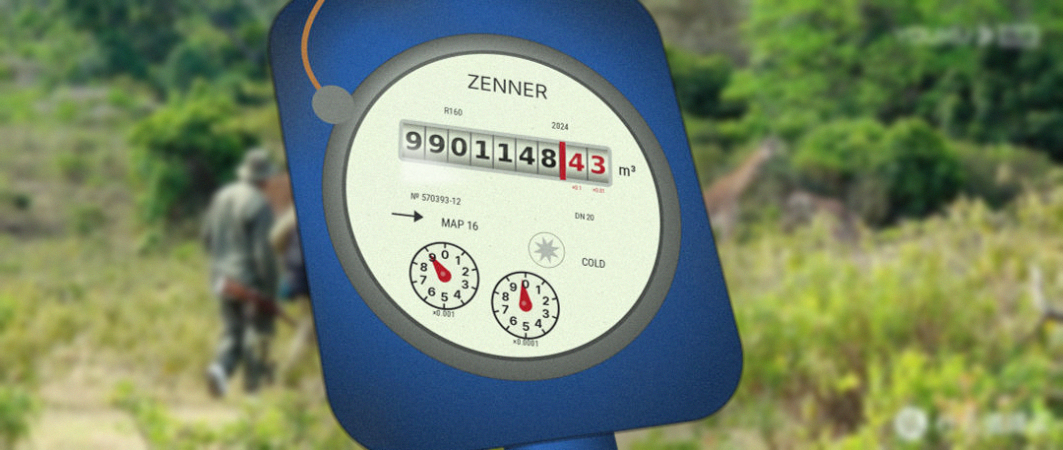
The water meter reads {"value": 9901148.4389, "unit": "m³"}
